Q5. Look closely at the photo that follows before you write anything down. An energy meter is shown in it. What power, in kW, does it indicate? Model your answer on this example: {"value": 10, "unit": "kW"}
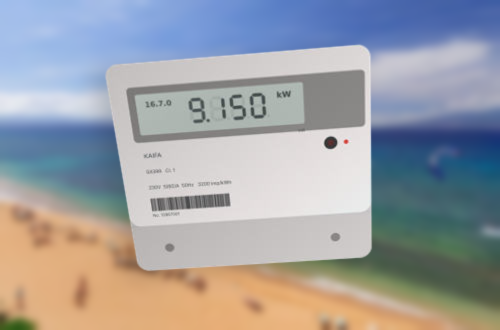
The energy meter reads {"value": 9.150, "unit": "kW"}
